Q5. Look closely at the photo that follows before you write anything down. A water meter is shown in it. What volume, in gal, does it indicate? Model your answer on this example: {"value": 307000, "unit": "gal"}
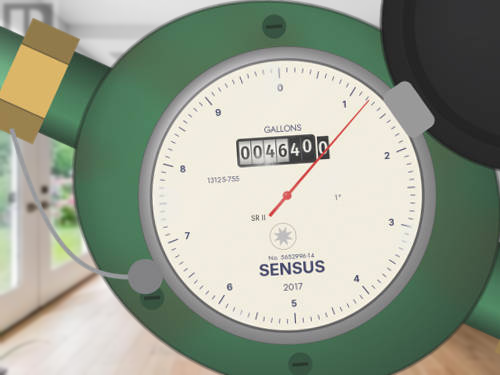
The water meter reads {"value": 46401.2, "unit": "gal"}
